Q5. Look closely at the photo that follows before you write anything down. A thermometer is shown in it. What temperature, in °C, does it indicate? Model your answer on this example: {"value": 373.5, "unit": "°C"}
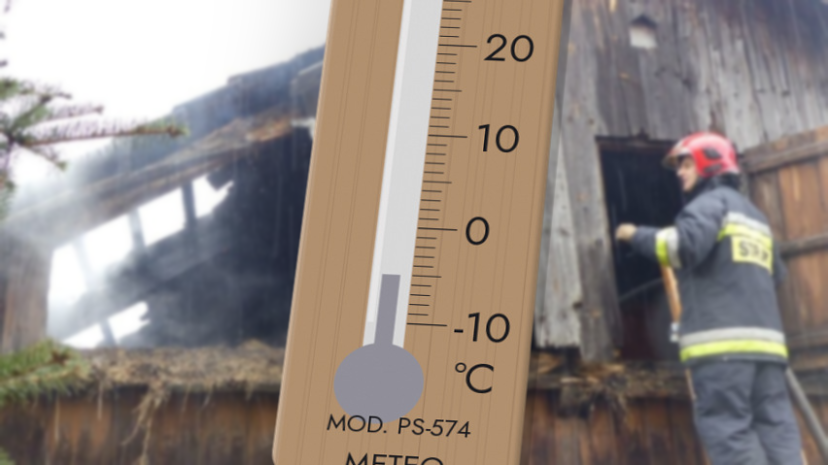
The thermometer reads {"value": -5, "unit": "°C"}
